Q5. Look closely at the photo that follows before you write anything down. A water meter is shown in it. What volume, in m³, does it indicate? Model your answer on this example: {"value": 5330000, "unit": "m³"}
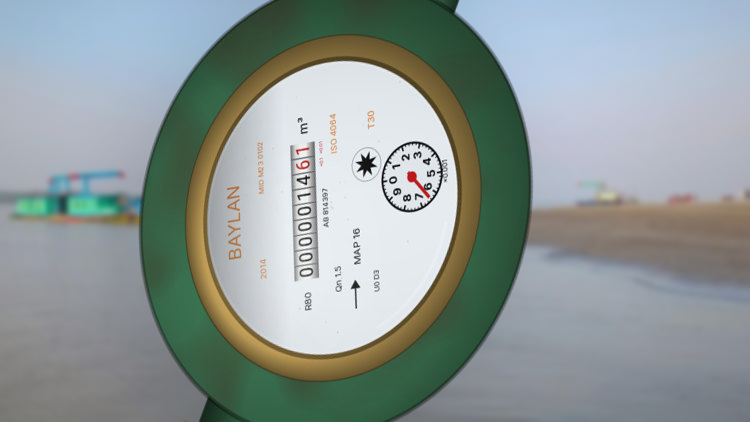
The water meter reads {"value": 14.616, "unit": "m³"}
